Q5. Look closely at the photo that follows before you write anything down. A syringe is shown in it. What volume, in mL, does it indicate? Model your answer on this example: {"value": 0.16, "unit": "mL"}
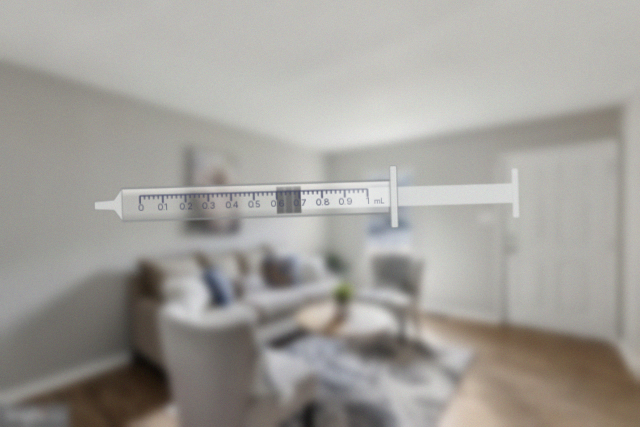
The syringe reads {"value": 0.6, "unit": "mL"}
